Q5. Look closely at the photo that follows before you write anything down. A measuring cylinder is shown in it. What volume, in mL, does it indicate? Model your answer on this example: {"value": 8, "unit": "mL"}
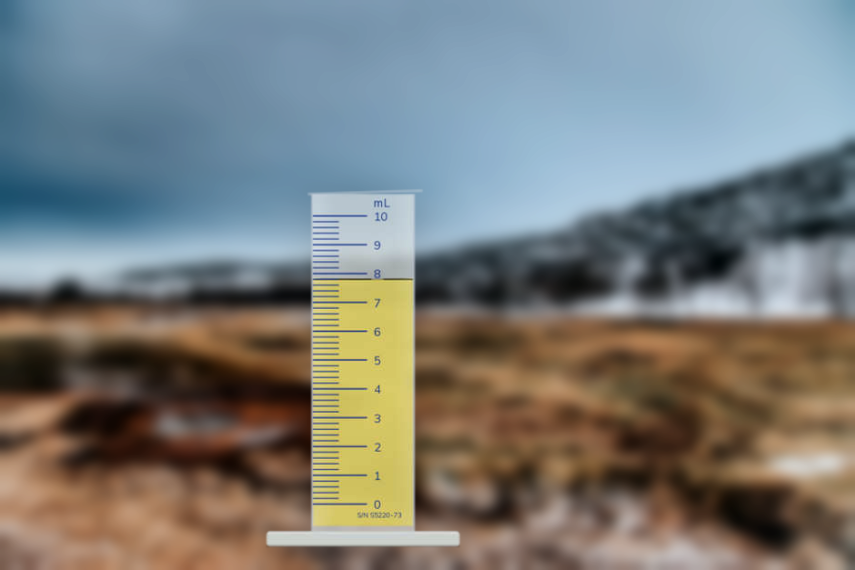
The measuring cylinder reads {"value": 7.8, "unit": "mL"}
